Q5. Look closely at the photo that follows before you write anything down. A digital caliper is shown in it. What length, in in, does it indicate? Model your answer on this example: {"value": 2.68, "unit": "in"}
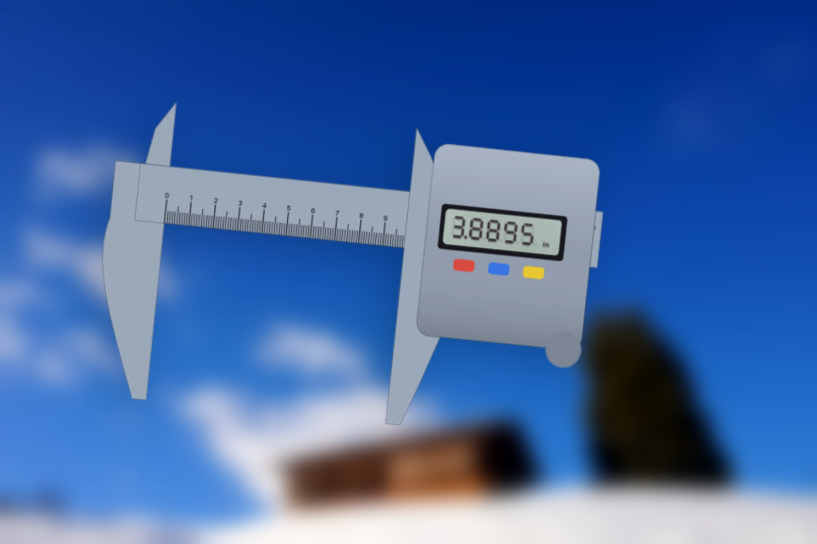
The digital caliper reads {"value": 3.8895, "unit": "in"}
